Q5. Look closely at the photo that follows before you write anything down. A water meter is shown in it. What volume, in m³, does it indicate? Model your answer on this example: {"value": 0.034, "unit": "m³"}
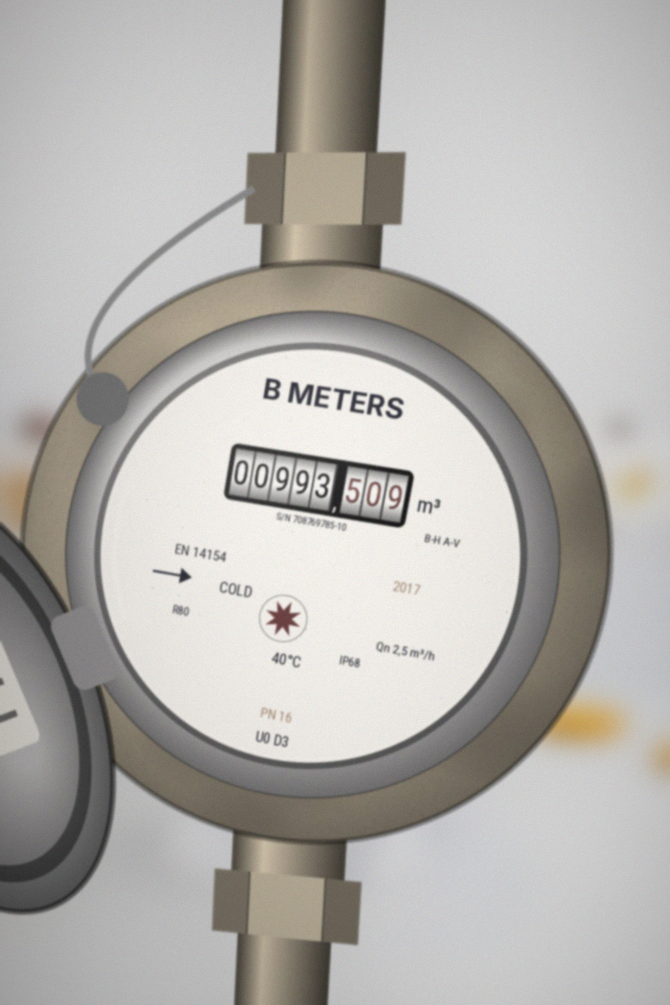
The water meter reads {"value": 993.509, "unit": "m³"}
